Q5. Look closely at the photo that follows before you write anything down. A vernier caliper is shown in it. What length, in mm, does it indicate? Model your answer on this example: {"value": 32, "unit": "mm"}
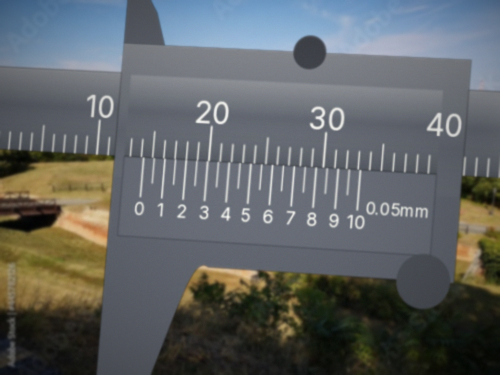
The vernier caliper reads {"value": 14.2, "unit": "mm"}
